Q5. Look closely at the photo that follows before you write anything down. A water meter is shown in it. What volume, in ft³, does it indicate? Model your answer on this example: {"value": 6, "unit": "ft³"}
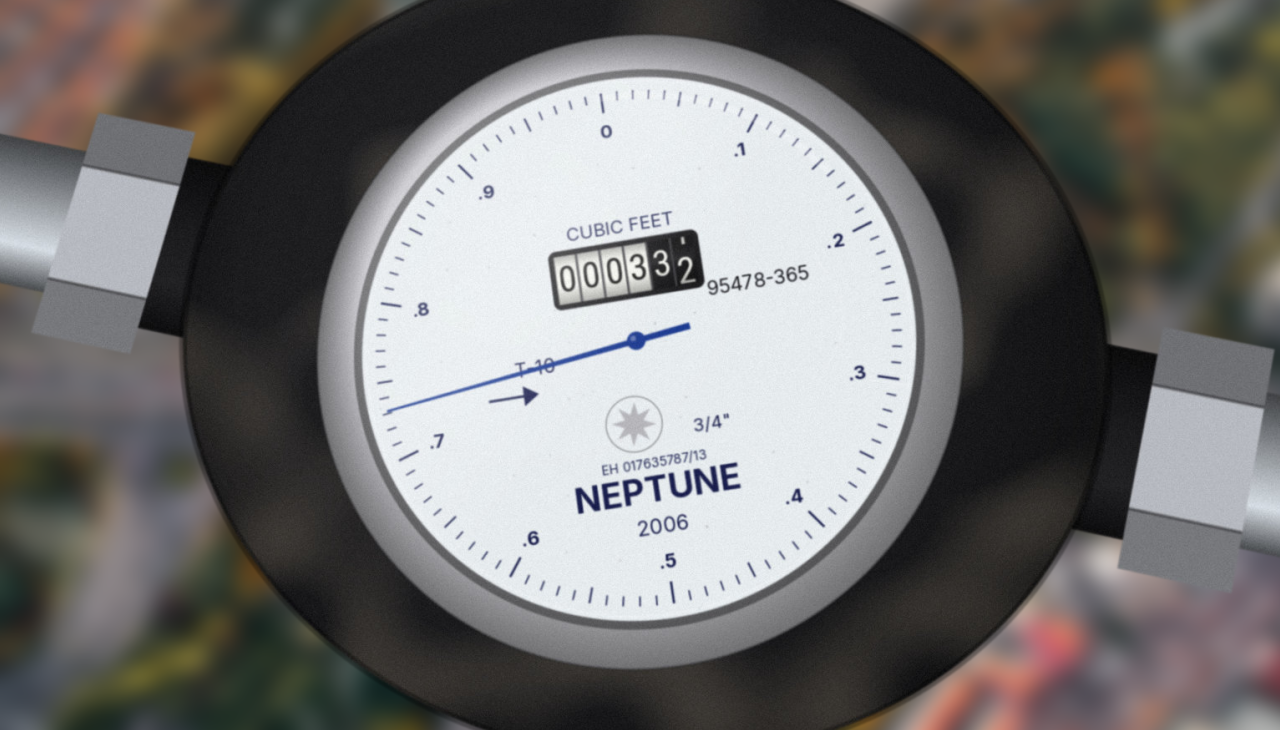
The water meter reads {"value": 331.73, "unit": "ft³"}
